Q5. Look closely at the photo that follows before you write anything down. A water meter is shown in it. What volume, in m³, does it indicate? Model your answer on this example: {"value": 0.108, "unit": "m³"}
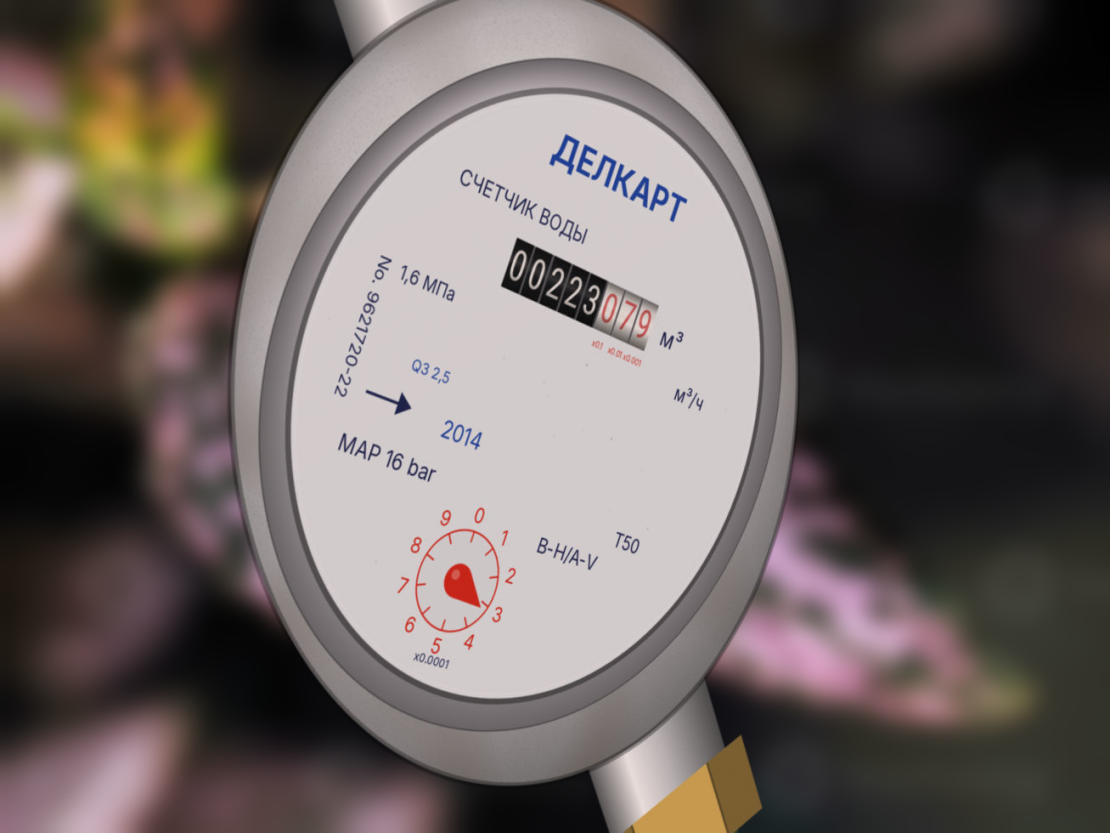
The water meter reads {"value": 223.0793, "unit": "m³"}
